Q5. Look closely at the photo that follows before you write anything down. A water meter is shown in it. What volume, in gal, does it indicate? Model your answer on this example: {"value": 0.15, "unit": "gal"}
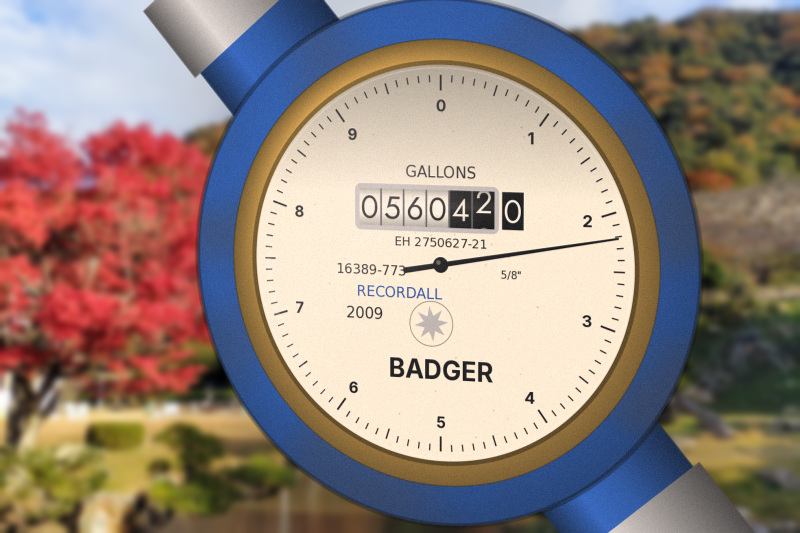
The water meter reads {"value": 560422.2, "unit": "gal"}
